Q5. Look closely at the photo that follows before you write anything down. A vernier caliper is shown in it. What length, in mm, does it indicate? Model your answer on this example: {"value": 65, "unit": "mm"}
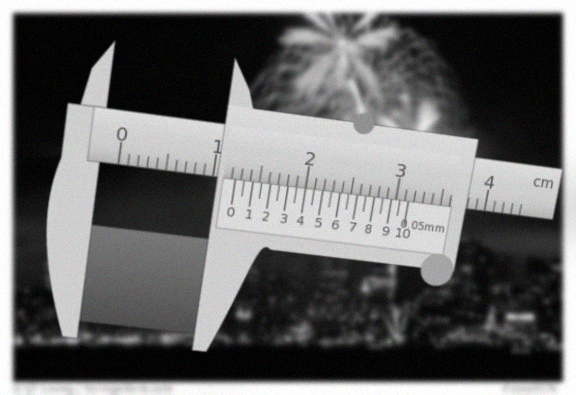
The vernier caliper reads {"value": 12.4, "unit": "mm"}
